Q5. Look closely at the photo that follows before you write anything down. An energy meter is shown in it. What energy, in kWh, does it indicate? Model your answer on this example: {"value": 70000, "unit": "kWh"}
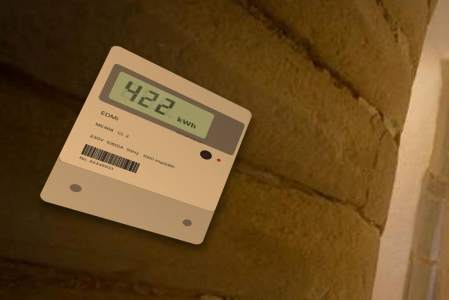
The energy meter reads {"value": 422, "unit": "kWh"}
